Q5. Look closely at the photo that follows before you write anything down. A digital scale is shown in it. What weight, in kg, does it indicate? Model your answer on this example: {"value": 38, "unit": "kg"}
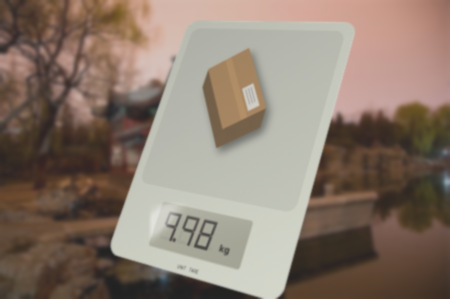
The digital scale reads {"value": 9.98, "unit": "kg"}
